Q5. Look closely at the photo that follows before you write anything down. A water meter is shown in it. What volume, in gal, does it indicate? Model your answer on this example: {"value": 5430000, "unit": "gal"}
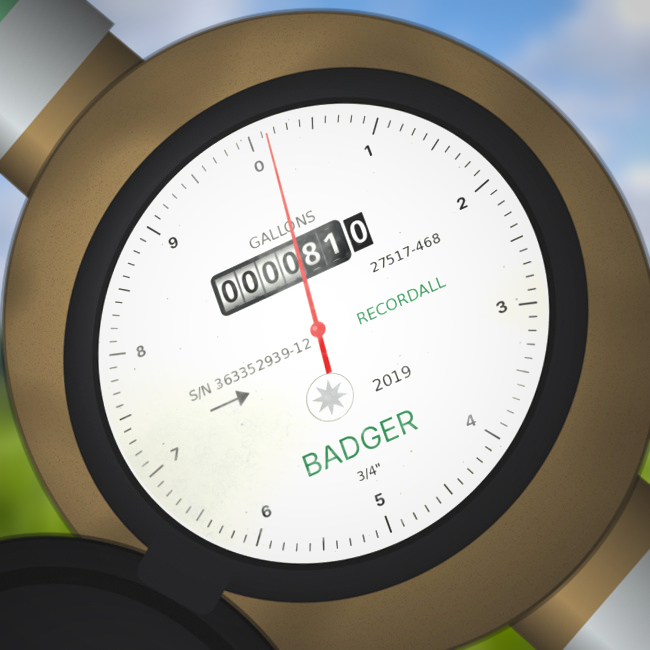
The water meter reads {"value": 810.1, "unit": "gal"}
